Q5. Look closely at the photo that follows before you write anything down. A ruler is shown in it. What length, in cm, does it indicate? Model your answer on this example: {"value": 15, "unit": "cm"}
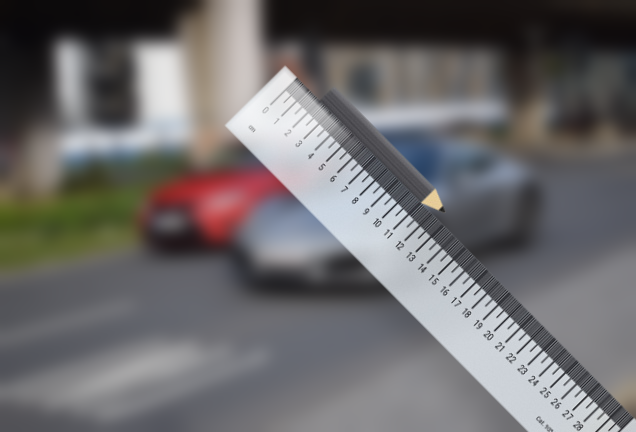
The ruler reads {"value": 10.5, "unit": "cm"}
